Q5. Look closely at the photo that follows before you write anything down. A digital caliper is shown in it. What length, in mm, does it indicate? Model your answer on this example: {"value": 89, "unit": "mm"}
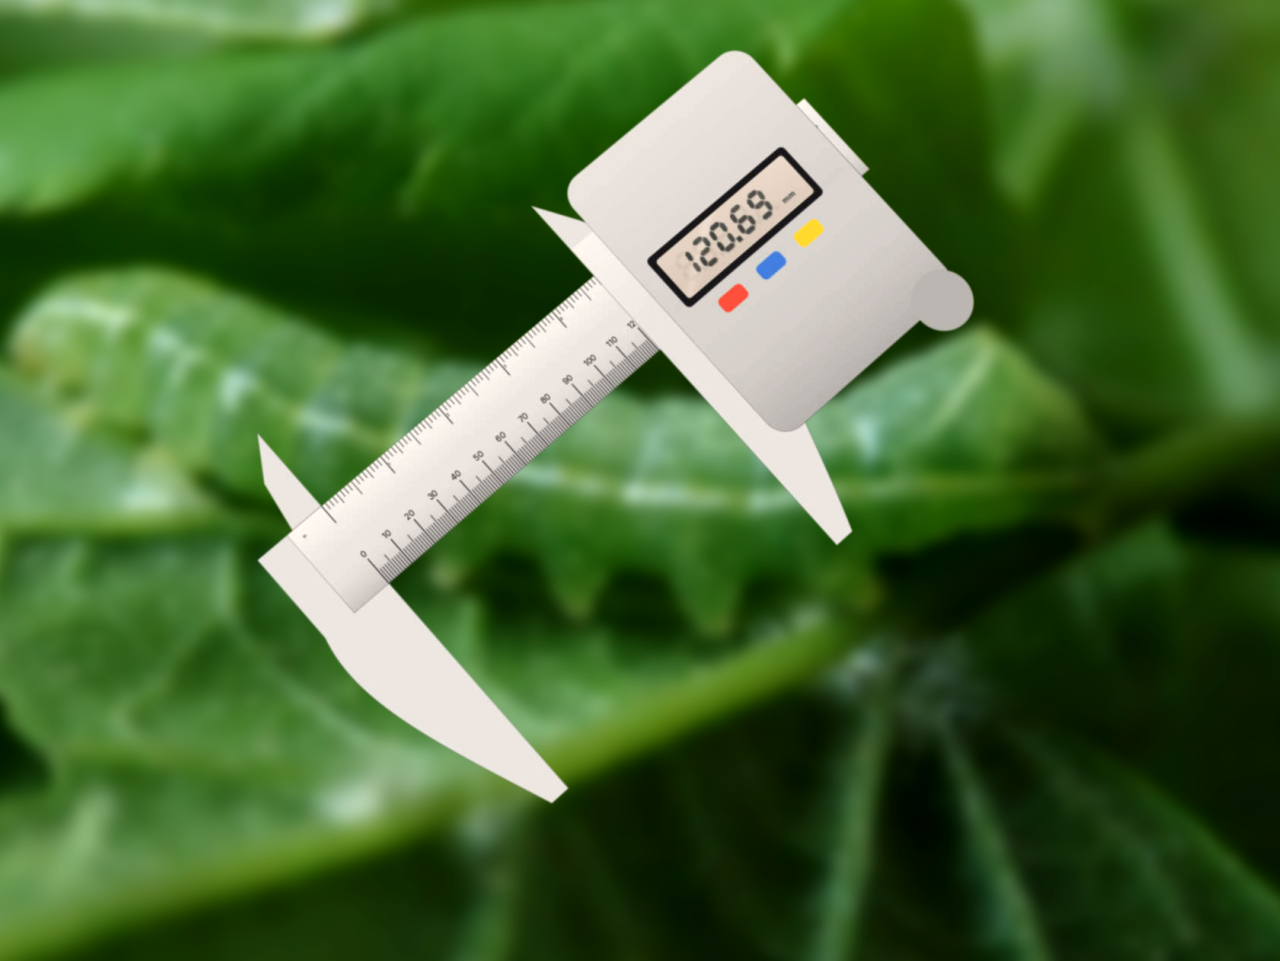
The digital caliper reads {"value": 120.69, "unit": "mm"}
